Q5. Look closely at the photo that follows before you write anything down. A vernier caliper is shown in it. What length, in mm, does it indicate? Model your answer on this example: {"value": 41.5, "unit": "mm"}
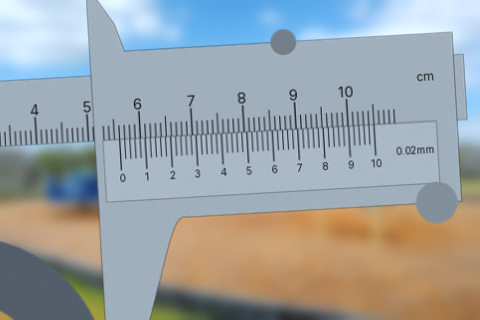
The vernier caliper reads {"value": 56.0, "unit": "mm"}
